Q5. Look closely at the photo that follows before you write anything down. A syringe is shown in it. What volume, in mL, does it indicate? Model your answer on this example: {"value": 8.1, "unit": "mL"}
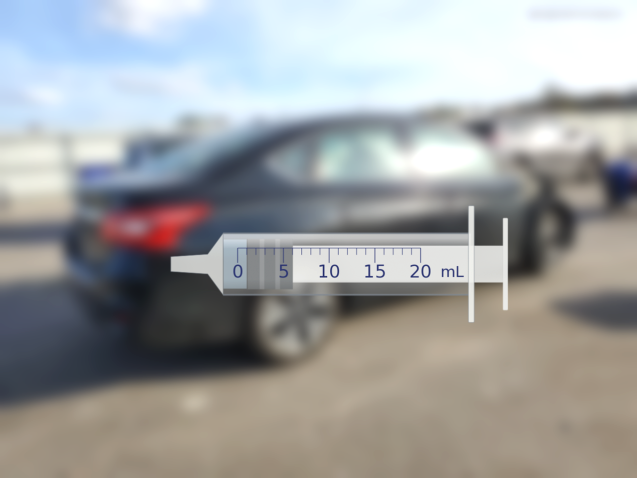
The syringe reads {"value": 1, "unit": "mL"}
